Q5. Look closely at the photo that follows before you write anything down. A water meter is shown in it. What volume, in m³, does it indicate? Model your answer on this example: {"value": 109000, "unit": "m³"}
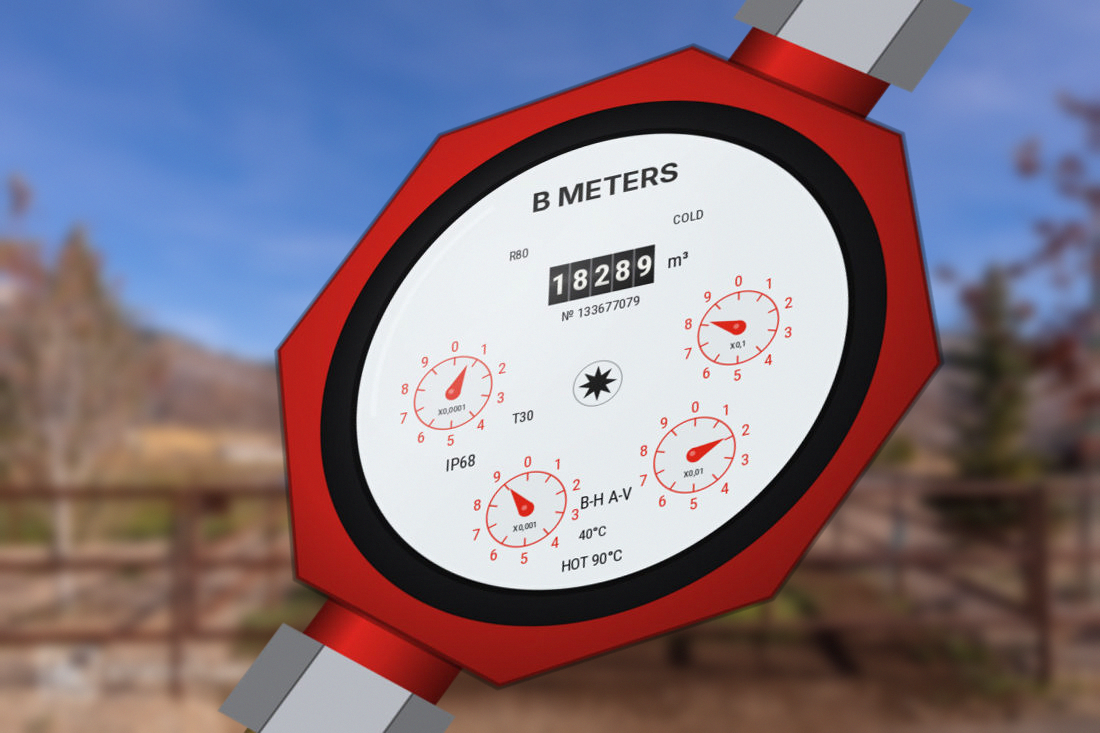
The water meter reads {"value": 18289.8190, "unit": "m³"}
